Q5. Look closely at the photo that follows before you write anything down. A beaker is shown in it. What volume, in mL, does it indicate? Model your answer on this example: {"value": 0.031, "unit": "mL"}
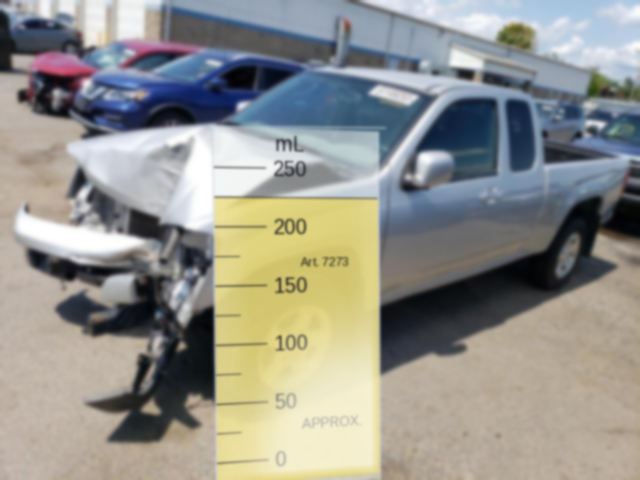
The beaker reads {"value": 225, "unit": "mL"}
